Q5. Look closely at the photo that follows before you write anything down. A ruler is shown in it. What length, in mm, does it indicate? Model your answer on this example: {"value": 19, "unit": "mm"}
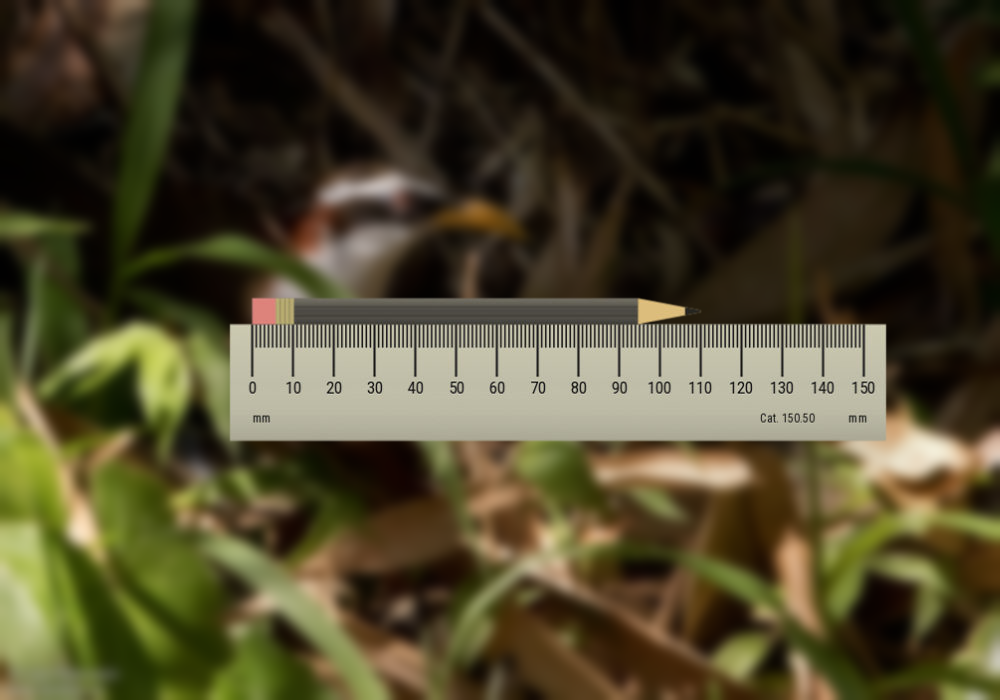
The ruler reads {"value": 110, "unit": "mm"}
